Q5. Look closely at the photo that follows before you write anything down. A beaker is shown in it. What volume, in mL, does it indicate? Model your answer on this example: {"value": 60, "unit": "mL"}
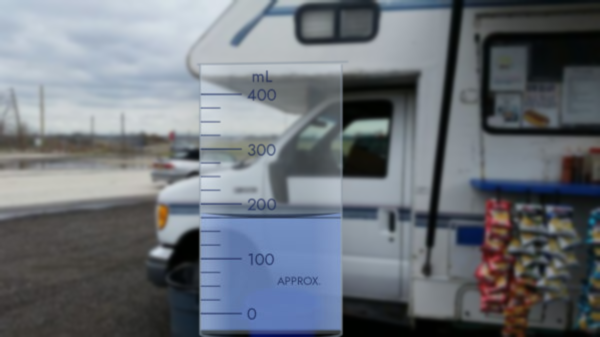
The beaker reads {"value": 175, "unit": "mL"}
